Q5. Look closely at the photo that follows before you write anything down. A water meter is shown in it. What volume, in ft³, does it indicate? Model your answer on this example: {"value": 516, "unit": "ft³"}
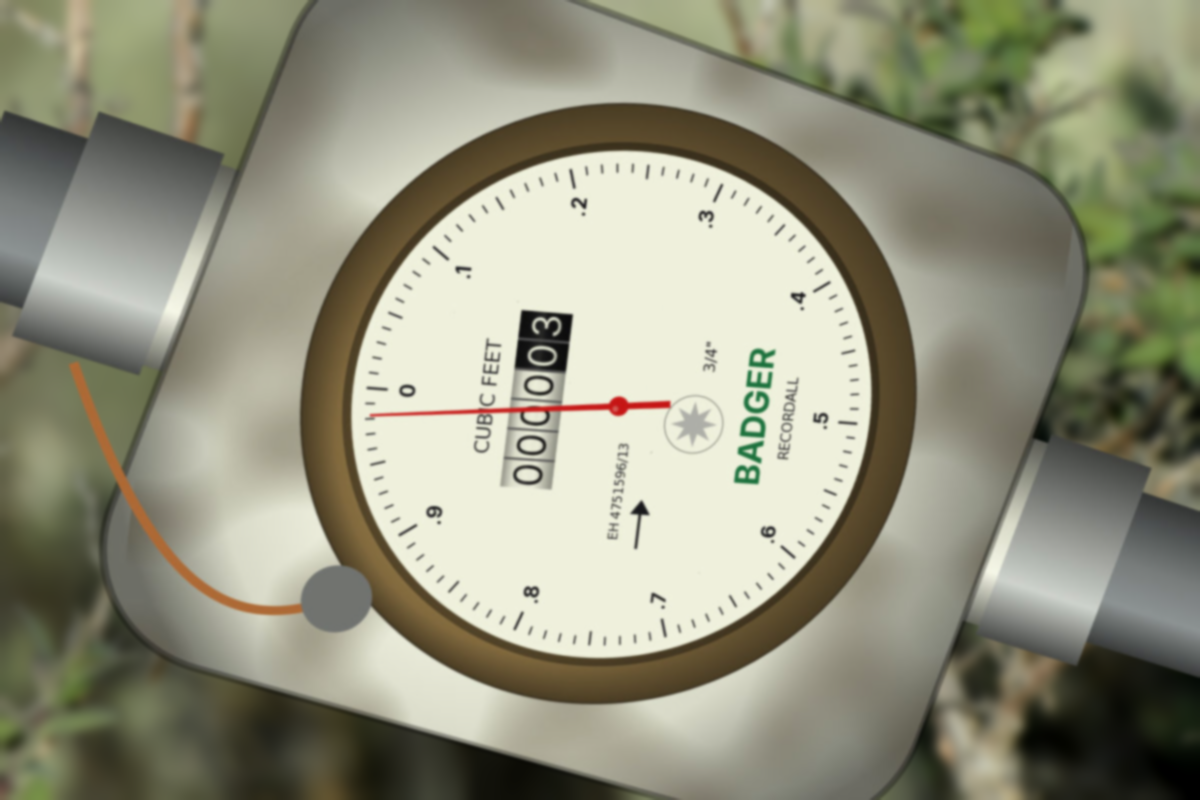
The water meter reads {"value": 2.98, "unit": "ft³"}
